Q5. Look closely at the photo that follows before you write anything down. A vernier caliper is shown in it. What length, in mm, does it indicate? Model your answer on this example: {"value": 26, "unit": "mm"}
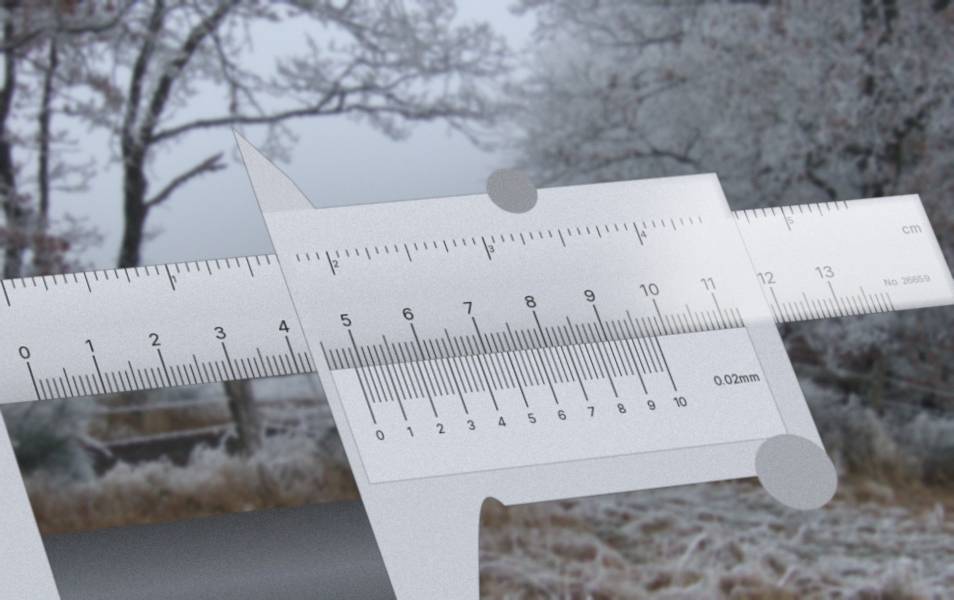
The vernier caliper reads {"value": 49.0, "unit": "mm"}
